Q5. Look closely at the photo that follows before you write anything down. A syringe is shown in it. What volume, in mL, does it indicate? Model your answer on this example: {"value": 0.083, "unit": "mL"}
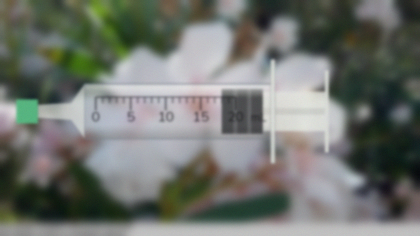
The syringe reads {"value": 18, "unit": "mL"}
